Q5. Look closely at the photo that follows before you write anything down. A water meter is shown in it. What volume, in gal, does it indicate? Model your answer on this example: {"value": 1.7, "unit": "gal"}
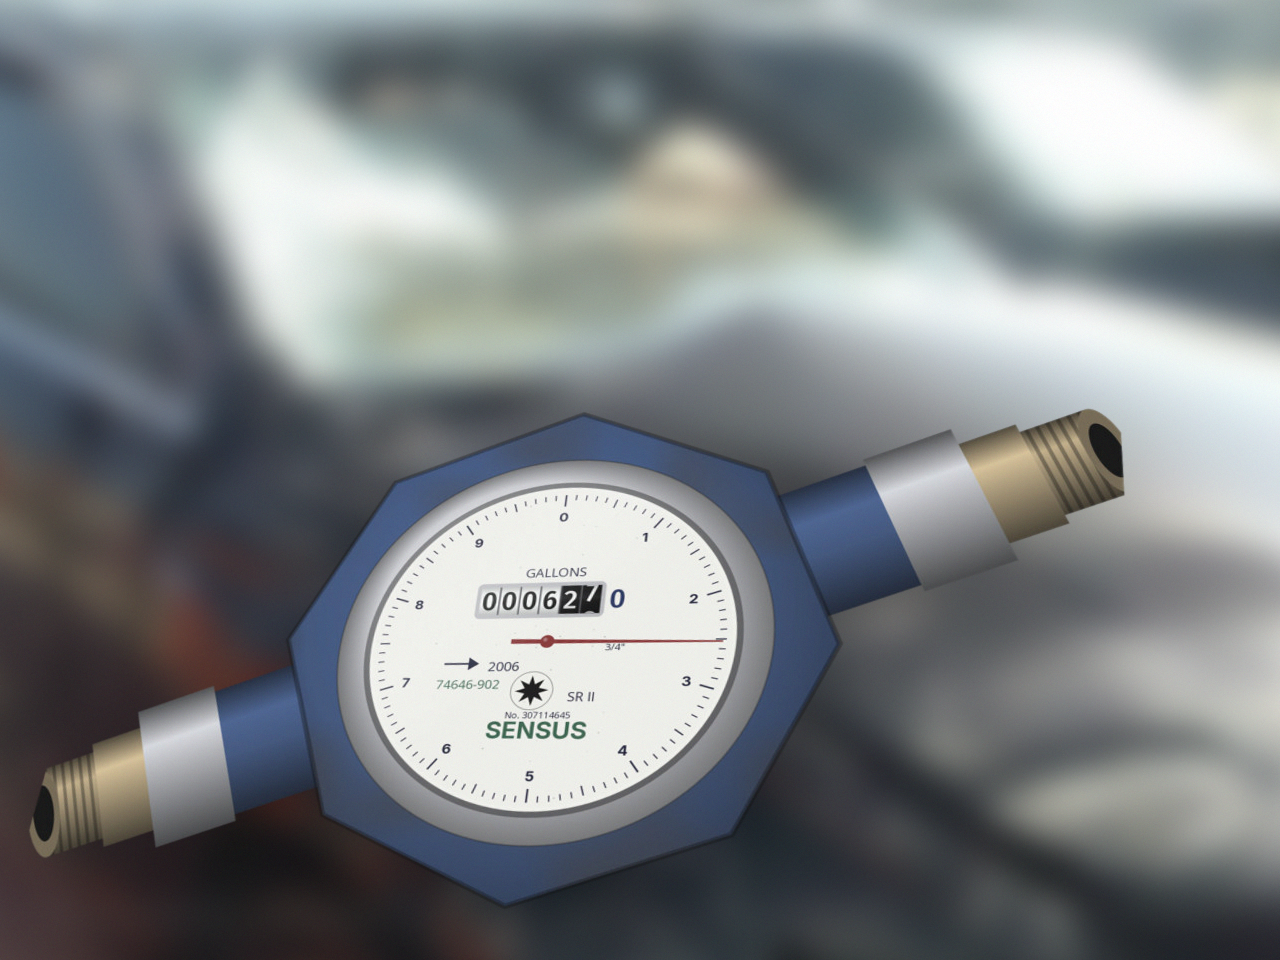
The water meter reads {"value": 6272.5, "unit": "gal"}
